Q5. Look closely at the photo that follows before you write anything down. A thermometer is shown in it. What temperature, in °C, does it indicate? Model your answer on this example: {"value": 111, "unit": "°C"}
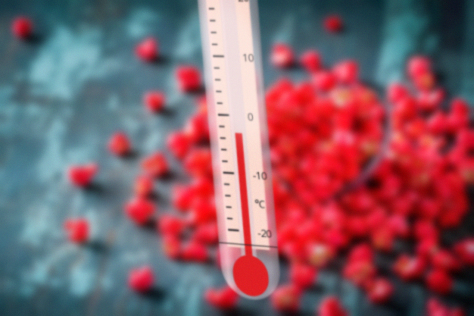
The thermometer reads {"value": -3, "unit": "°C"}
